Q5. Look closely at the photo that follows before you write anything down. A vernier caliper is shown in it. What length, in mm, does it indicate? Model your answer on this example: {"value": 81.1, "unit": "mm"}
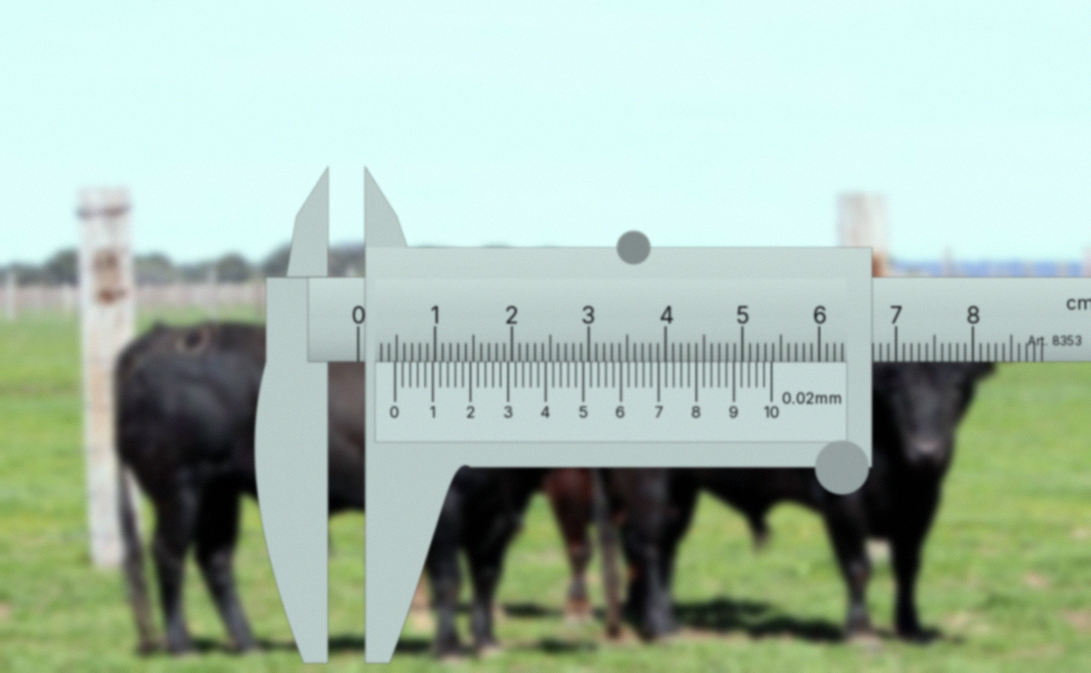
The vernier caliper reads {"value": 4.8, "unit": "mm"}
